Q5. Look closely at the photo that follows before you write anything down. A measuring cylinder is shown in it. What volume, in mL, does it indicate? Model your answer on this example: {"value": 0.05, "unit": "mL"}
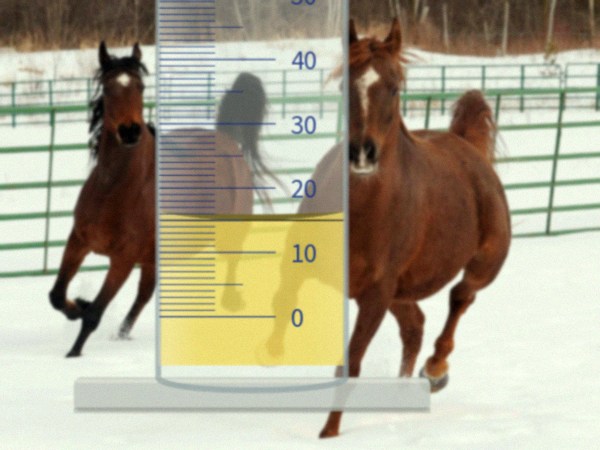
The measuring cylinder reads {"value": 15, "unit": "mL"}
